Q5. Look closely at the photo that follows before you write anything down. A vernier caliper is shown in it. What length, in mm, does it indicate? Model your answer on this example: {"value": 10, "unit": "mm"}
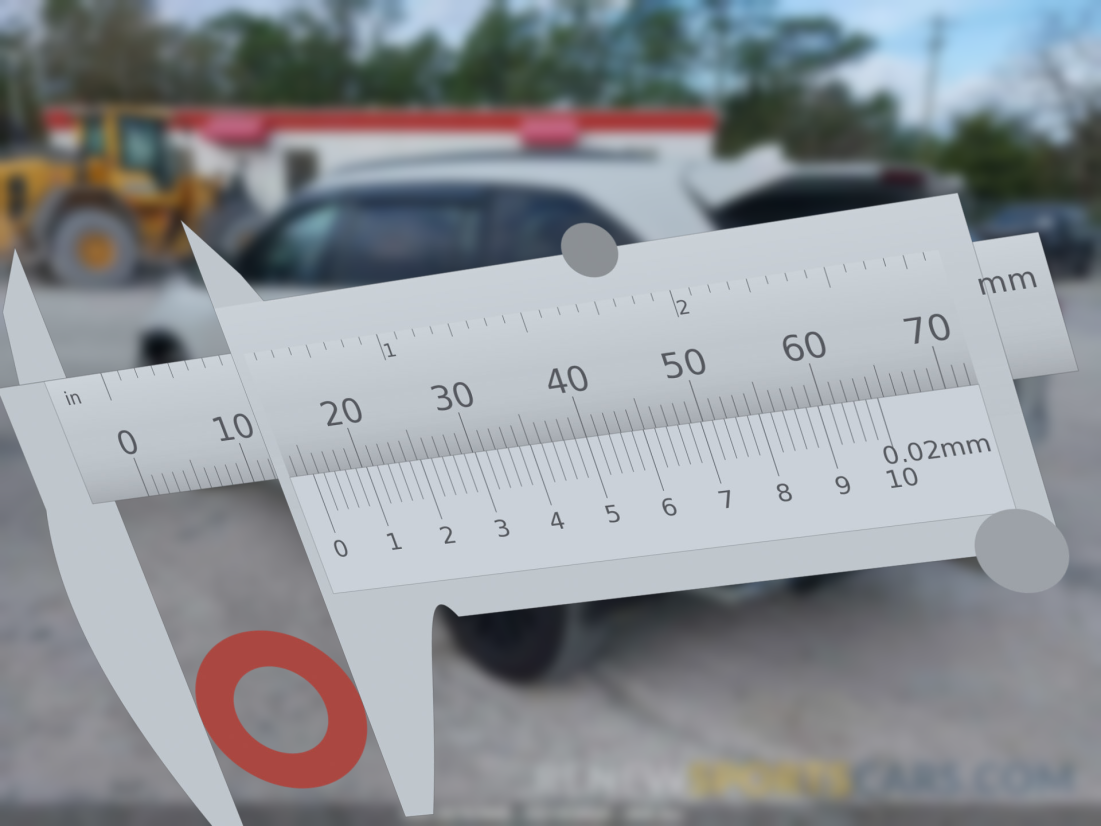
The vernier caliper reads {"value": 15.5, "unit": "mm"}
